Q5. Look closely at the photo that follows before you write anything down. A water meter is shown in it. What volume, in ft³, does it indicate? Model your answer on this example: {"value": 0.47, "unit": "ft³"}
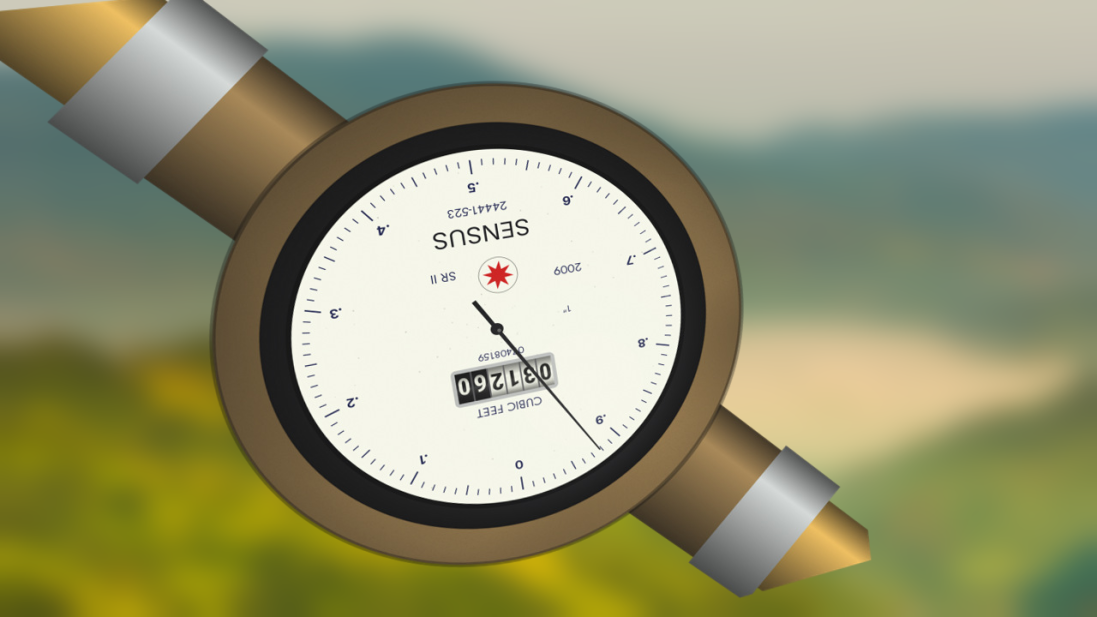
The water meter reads {"value": 31259.92, "unit": "ft³"}
